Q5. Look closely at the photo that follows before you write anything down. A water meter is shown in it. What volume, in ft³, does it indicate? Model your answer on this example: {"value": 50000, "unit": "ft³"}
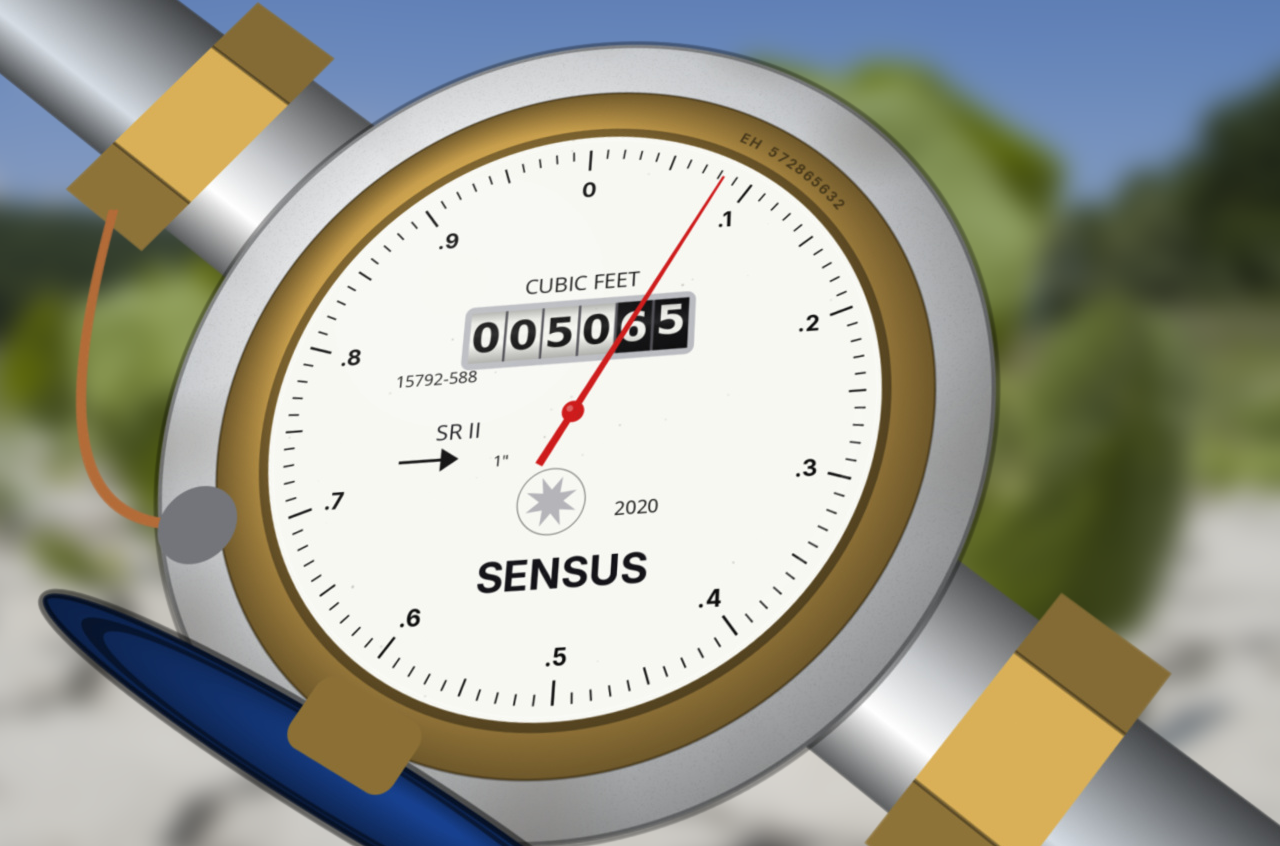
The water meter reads {"value": 5065.08, "unit": "ft³"}
